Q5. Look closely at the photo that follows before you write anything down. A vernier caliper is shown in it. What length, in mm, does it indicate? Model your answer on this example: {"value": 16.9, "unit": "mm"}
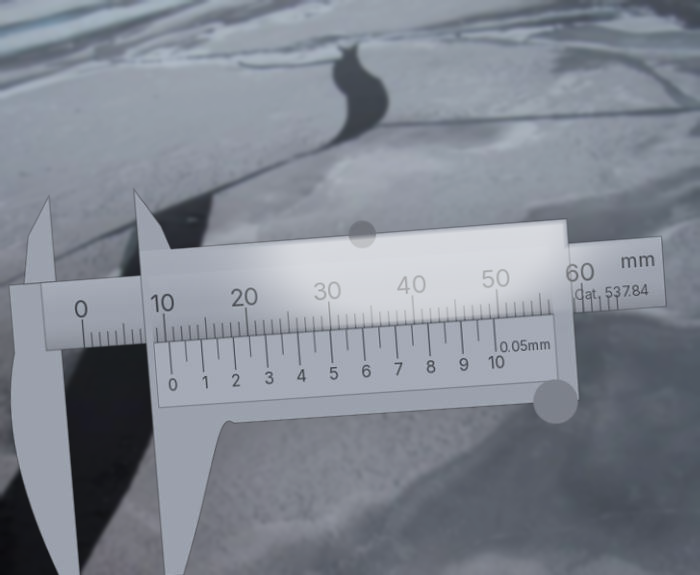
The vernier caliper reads {"value": 10.4, "unit": "mm"}
